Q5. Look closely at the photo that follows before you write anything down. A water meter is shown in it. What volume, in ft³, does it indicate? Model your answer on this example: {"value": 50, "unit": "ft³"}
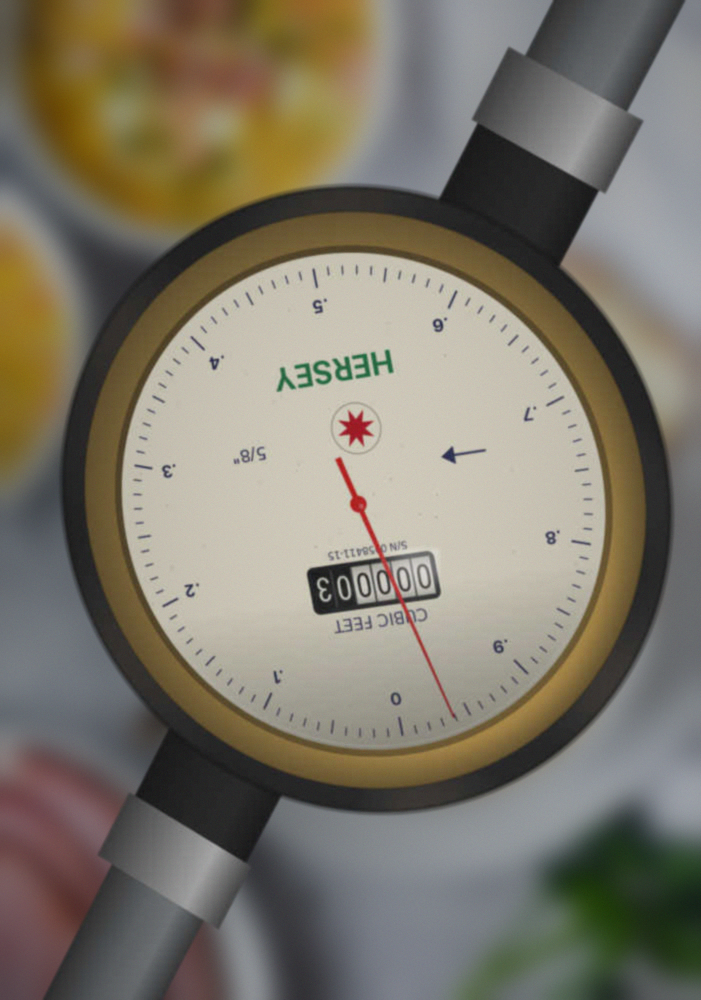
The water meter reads {"value": 2.96, "unit": "ft³"}
